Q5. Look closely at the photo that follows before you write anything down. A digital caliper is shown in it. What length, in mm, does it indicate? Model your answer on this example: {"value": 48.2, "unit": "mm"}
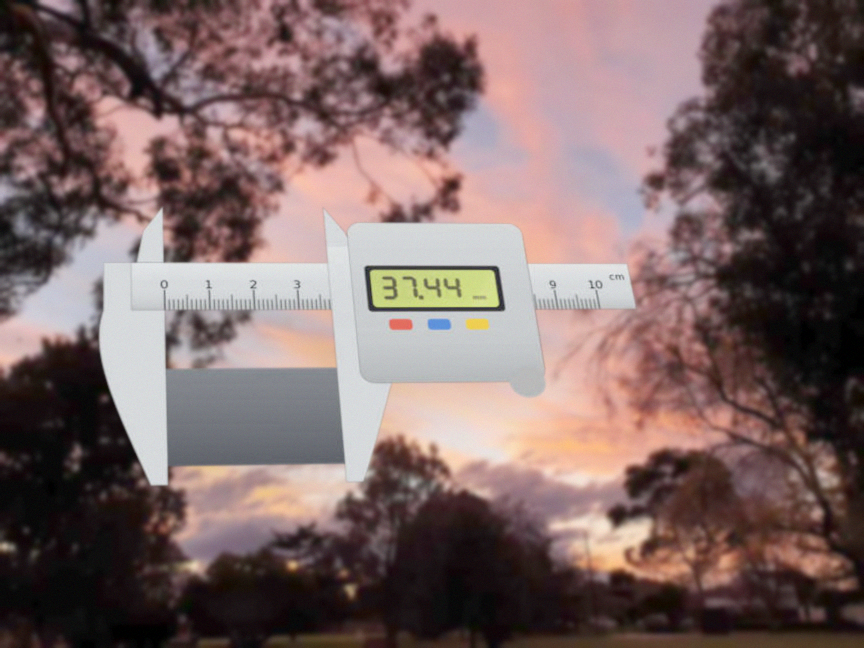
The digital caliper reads {"value": 37.44, "unit": "mm"}
